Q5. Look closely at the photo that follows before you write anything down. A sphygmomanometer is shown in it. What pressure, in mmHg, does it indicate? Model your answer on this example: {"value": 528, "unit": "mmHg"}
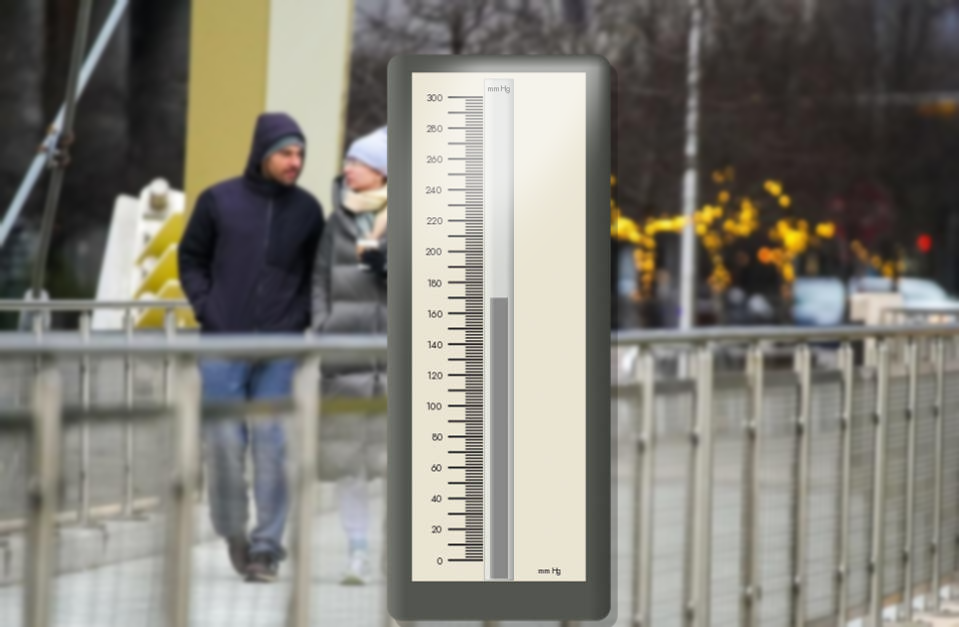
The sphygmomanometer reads {"value": 170, "unit": "mmHg"}
